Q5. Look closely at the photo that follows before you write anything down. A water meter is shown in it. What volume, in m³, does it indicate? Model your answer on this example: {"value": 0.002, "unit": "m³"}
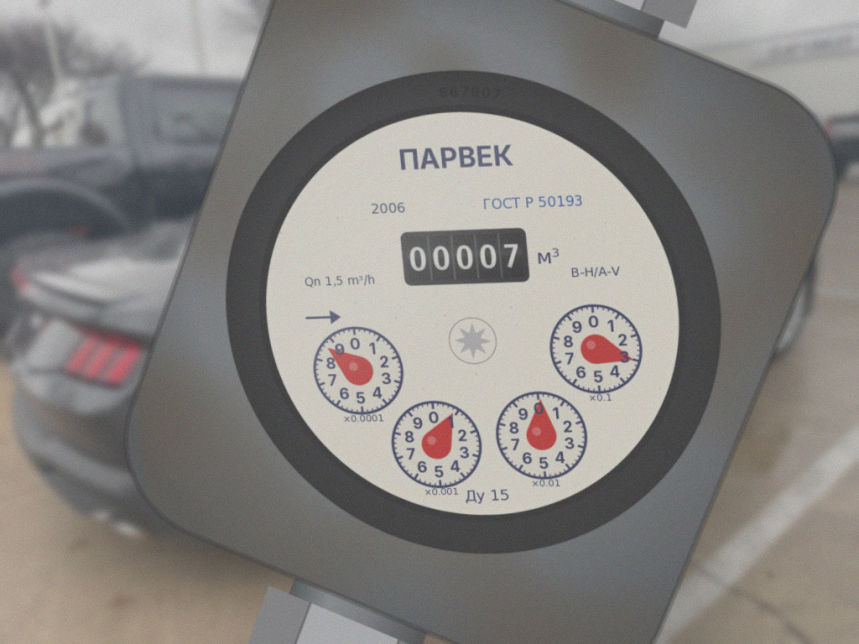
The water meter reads {"value": 7.3008, "unit": "m³"}
